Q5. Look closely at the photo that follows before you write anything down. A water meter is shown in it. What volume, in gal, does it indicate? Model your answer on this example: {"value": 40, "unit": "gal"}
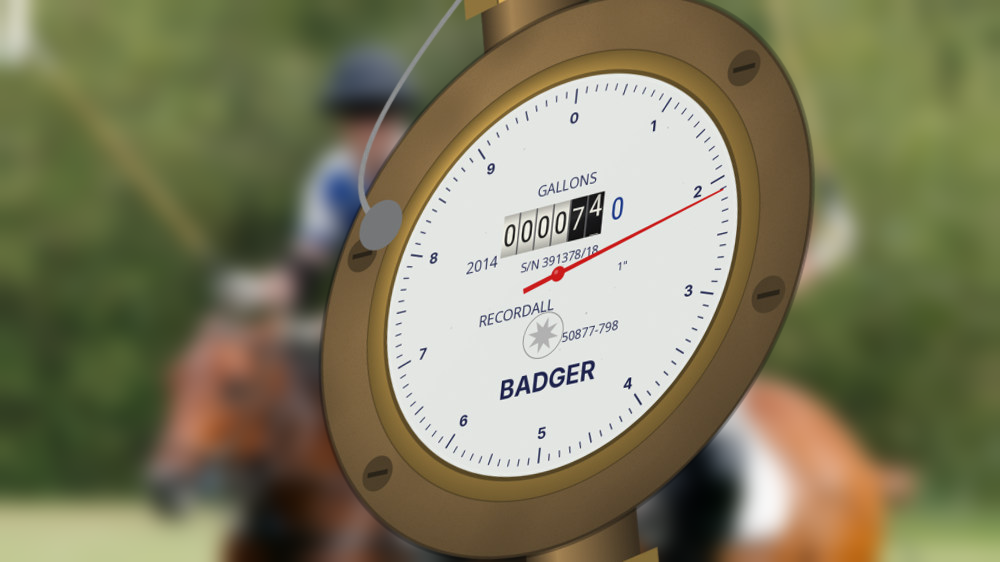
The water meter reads {"value": 742.1, "unit": "gal"}
